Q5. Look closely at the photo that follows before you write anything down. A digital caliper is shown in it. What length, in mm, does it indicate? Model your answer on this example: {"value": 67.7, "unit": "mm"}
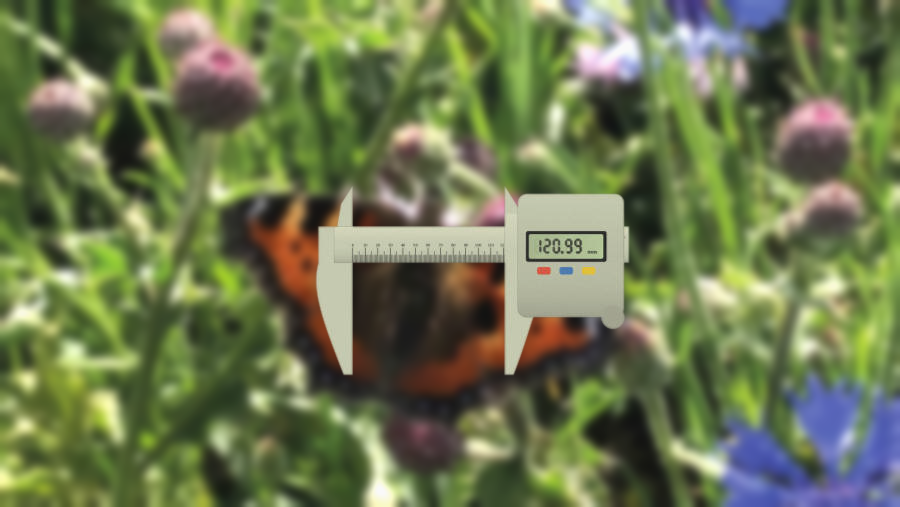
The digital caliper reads {"value": 120.99, "unit": "mm"}
